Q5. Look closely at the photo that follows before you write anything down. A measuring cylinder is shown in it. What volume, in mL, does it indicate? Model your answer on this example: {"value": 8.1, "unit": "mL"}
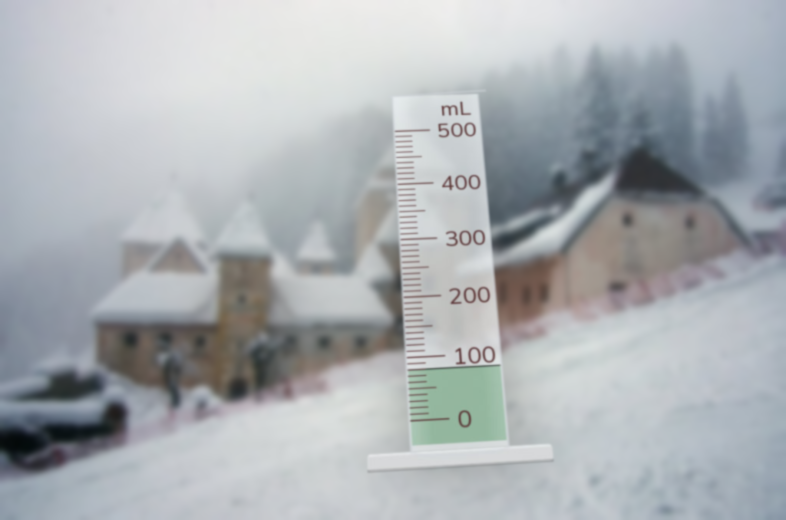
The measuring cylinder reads {"value": 80, "unit": "mL"}
